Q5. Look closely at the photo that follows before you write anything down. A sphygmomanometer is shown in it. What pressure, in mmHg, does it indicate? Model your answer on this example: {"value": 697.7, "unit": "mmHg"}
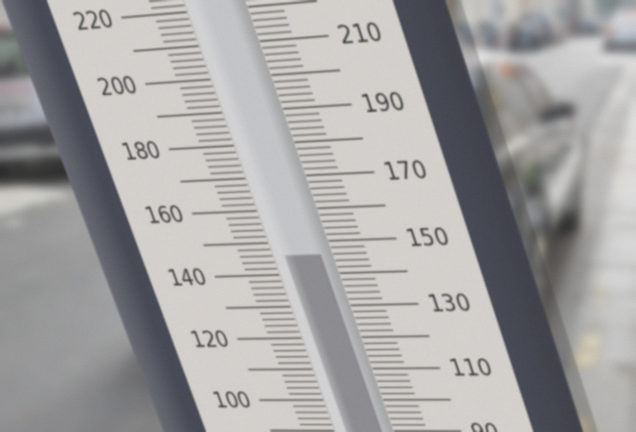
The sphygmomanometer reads {"value": 146, "unit": "mmHg"}
